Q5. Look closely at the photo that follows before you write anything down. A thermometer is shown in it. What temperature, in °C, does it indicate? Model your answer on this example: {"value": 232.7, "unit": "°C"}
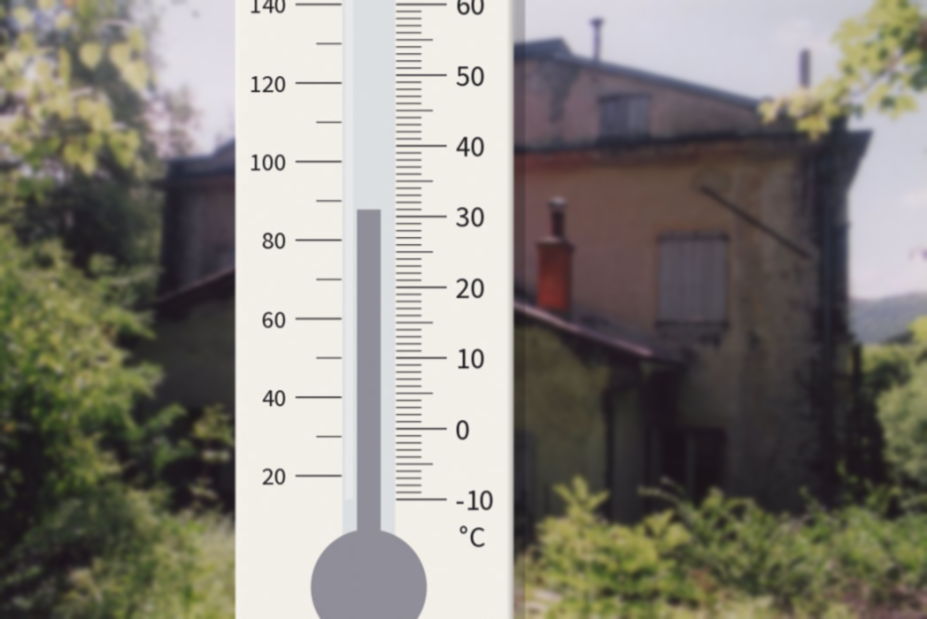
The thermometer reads {"value": 31, "unit": "°C"}
